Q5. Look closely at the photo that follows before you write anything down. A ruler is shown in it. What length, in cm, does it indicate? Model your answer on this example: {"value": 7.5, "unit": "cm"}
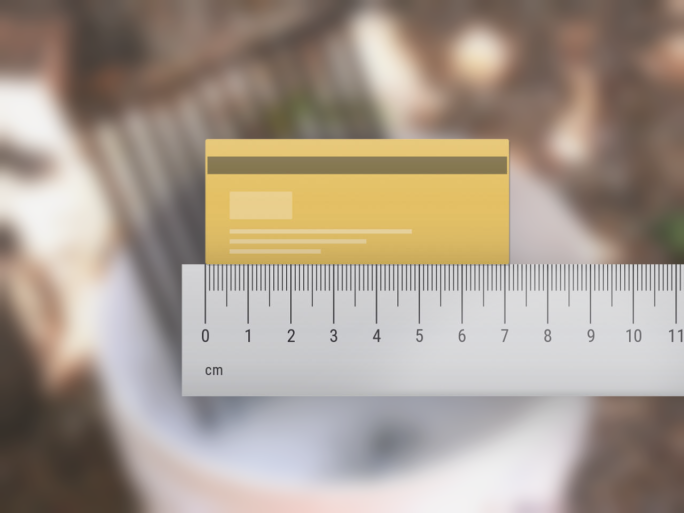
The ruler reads {"value": 7.1, "unit": "cm"}
